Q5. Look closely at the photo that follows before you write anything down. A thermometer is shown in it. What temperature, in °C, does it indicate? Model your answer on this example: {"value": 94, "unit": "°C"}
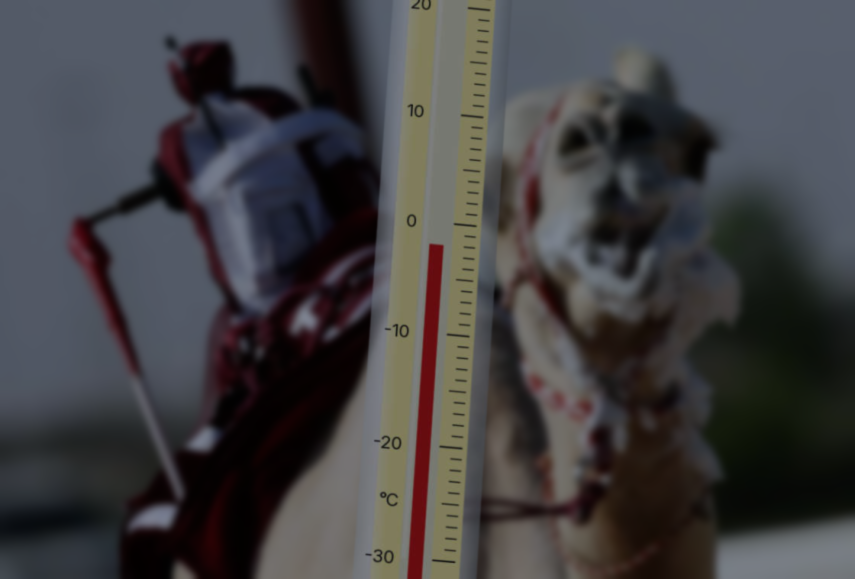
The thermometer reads {"value": -2, "unit": "°C"}
